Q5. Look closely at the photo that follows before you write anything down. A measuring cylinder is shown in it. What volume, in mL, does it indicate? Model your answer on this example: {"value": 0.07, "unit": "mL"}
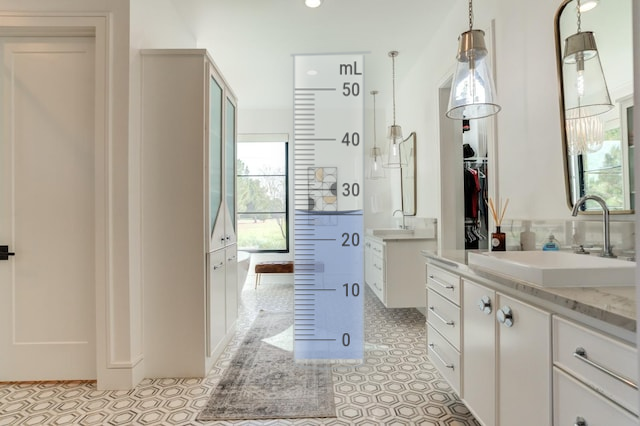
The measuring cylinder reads {"value": 25, "unit": "mL"}
